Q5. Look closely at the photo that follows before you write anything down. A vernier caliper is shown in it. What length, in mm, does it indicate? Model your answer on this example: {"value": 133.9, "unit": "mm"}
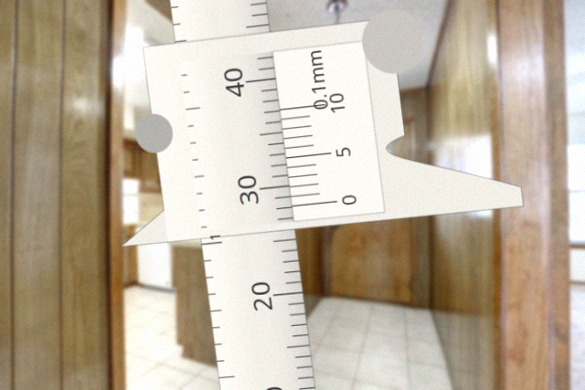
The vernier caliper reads {"value": 28.1, "unit": "mm"}
